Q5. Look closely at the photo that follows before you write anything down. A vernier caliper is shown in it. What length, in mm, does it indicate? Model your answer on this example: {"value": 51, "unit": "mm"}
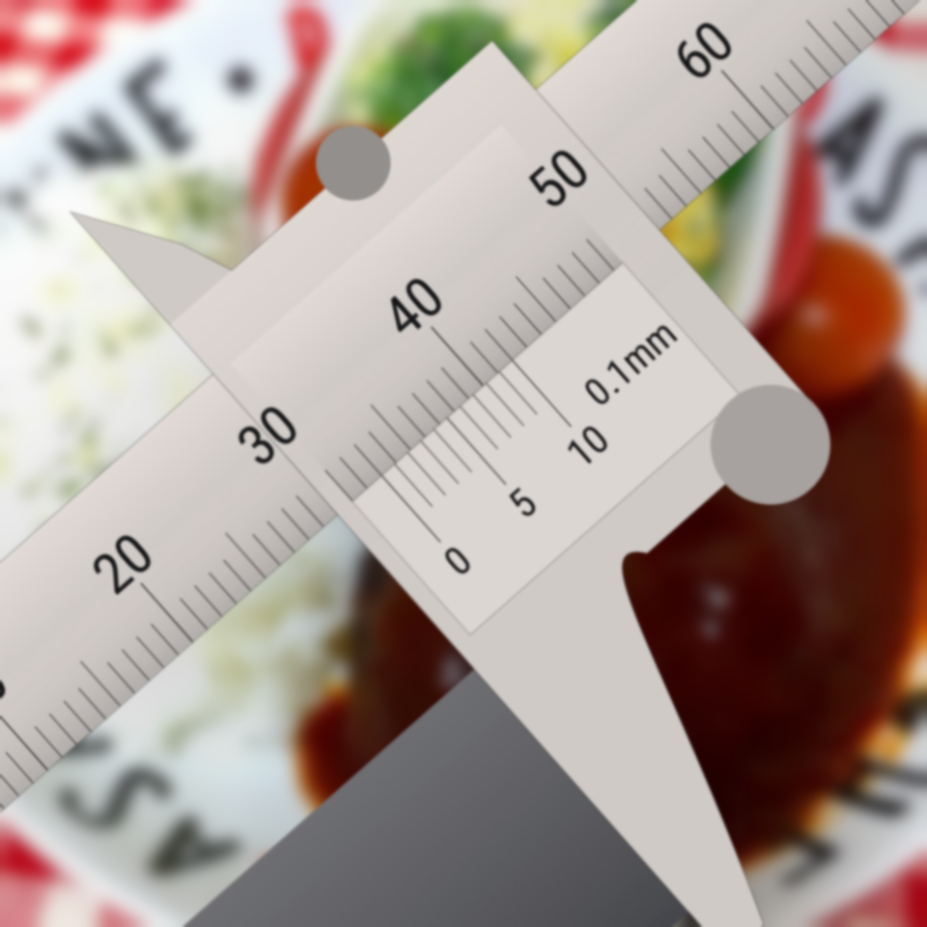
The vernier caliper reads {"value": 33.0, "unit": "mm"}
